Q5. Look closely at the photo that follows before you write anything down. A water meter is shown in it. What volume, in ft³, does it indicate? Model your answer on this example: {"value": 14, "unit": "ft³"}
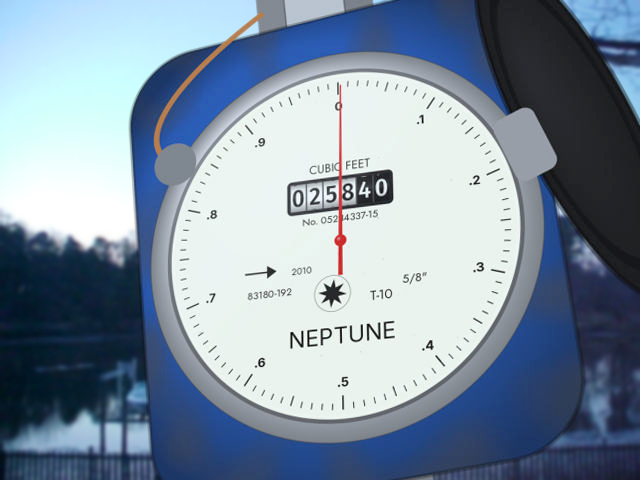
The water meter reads {"value": 25840.00, "unit": "ft³"}
